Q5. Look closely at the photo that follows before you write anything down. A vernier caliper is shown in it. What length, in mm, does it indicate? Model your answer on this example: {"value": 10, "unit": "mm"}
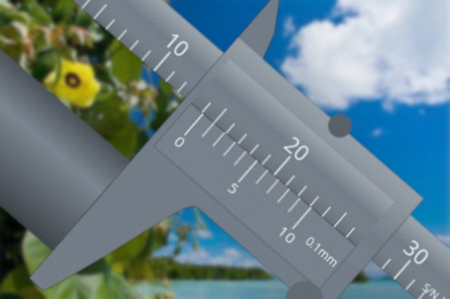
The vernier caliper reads {"value": 14.1, "unit": "mm"}
